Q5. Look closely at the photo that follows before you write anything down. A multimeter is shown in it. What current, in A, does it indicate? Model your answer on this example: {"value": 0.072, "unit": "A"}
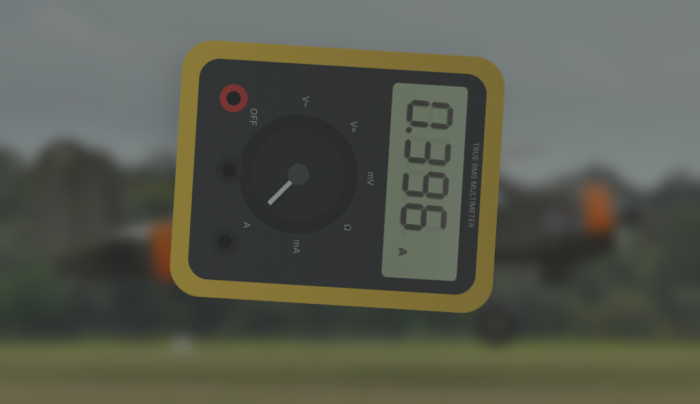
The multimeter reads {"value": 0.396, "unit": "A"}
